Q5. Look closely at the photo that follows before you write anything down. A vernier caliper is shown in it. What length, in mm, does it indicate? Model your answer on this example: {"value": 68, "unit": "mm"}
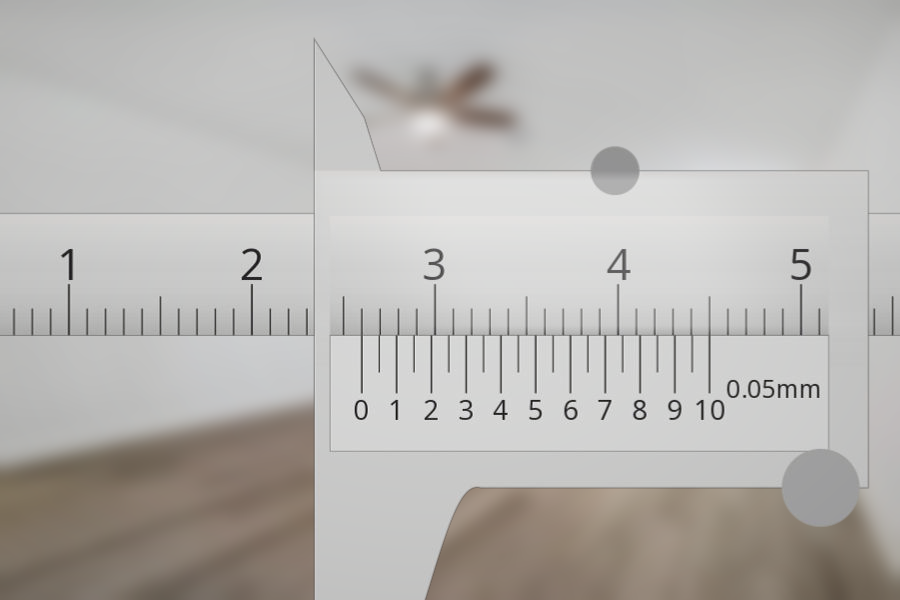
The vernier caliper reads {"value": 26.0, "unit": "mm"}
